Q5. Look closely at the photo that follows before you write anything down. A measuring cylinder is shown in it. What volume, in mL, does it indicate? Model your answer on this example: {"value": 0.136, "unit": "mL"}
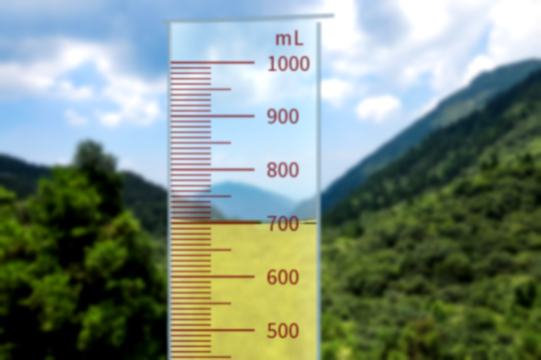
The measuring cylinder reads {"value": 700, "unit": "mL"}
